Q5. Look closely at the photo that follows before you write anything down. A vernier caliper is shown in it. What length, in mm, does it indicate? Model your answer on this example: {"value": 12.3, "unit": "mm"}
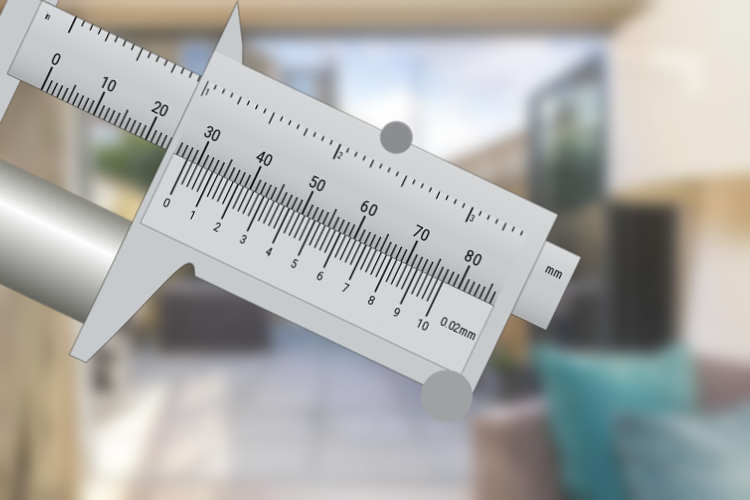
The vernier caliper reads {"value": 28.0, "unit": "mm"}
